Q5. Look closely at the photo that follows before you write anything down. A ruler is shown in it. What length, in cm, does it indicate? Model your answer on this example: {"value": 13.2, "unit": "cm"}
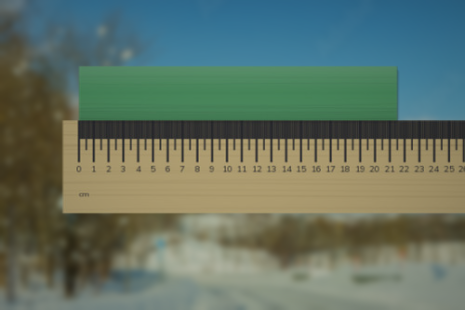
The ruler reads {"value": 21.5, "unit": "cm"}
